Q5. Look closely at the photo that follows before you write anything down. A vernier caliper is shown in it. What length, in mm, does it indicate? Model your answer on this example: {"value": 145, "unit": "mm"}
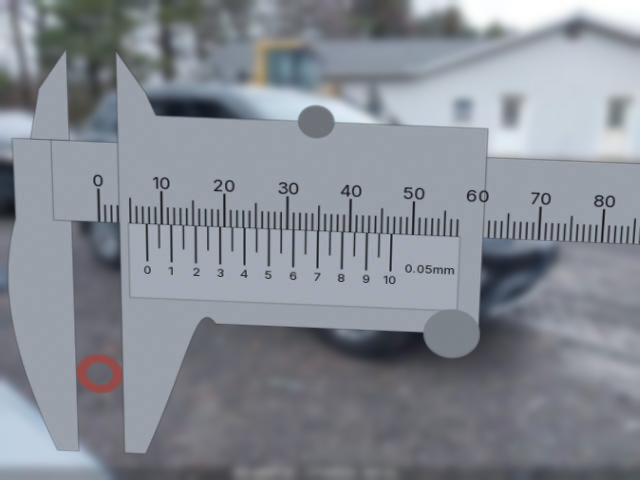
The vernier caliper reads {"value": 7.6, "unit": "mm"}
